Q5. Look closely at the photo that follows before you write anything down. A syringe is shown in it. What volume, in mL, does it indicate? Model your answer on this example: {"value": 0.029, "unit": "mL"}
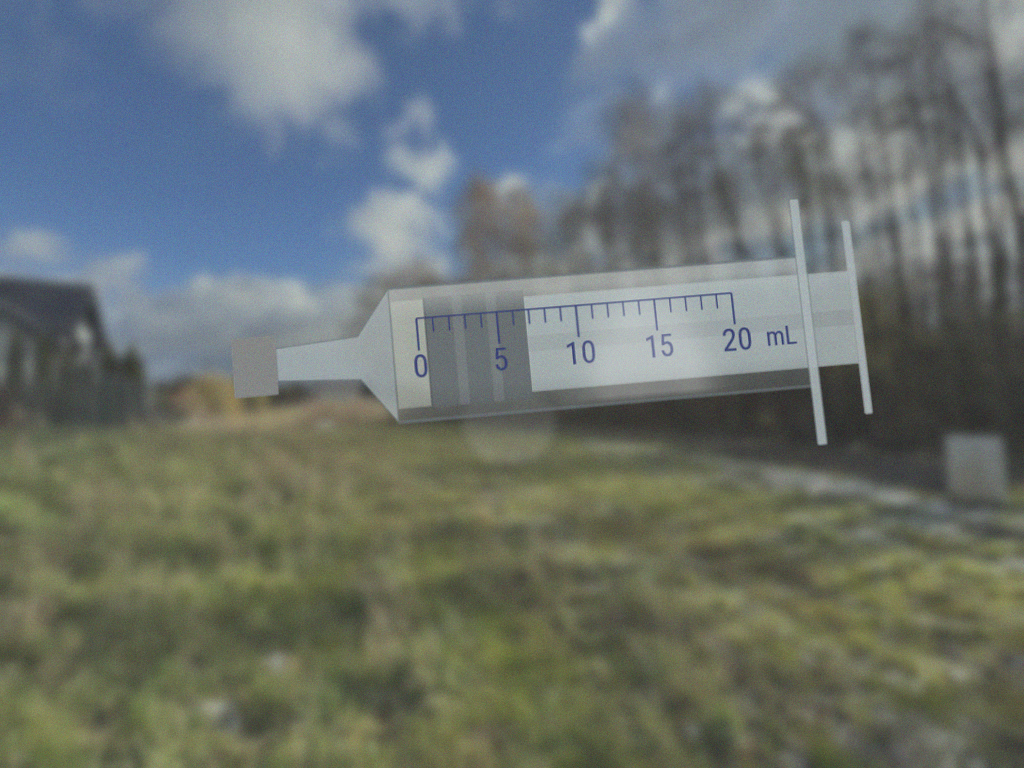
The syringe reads {"value": 0.5, "unit": "mL"}
